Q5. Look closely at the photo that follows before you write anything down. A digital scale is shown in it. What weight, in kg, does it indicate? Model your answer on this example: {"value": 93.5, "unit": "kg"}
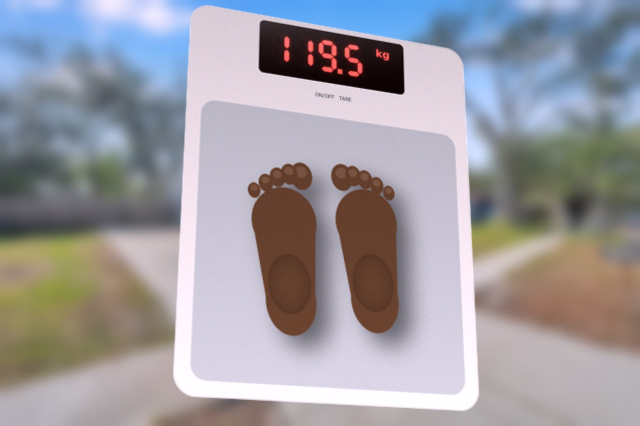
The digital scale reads {"value": 119.5, "unit": "kg"}
